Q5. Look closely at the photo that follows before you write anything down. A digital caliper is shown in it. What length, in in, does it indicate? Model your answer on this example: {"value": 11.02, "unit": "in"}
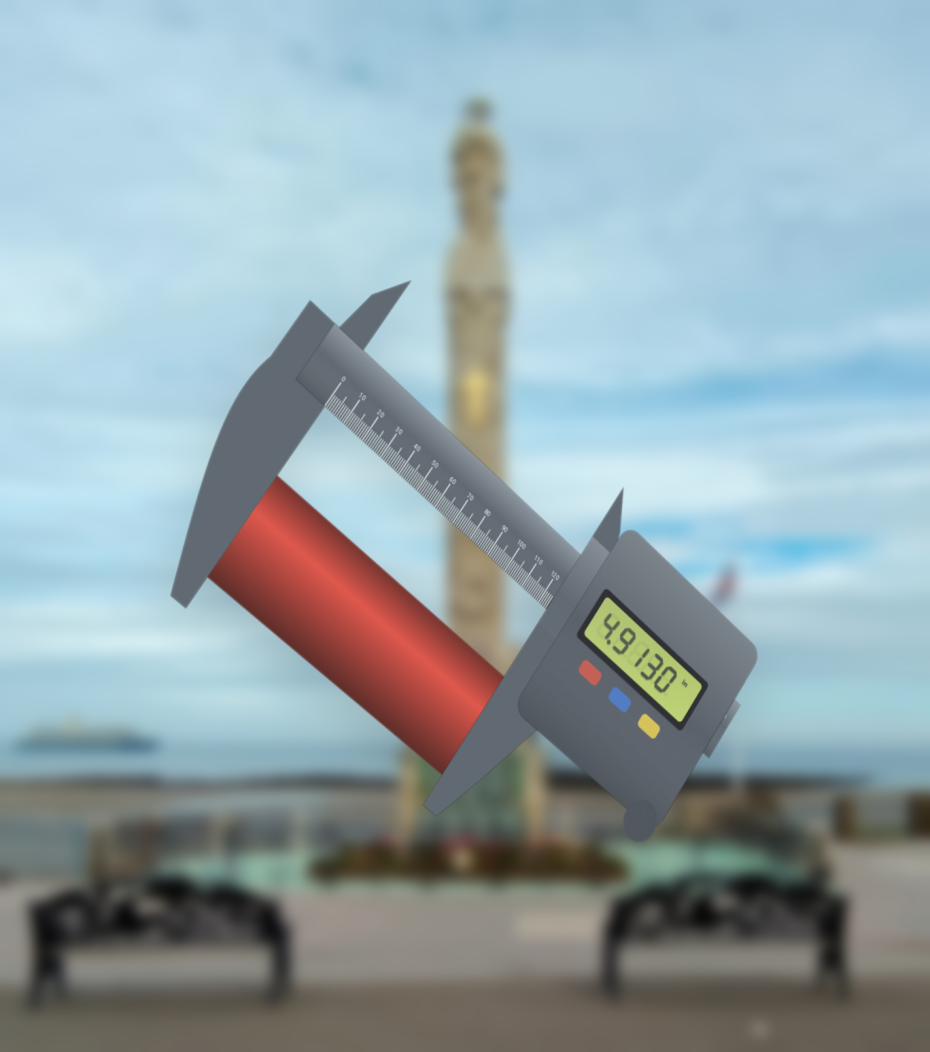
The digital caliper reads {"value": 4.9130, "unit": "in"}
